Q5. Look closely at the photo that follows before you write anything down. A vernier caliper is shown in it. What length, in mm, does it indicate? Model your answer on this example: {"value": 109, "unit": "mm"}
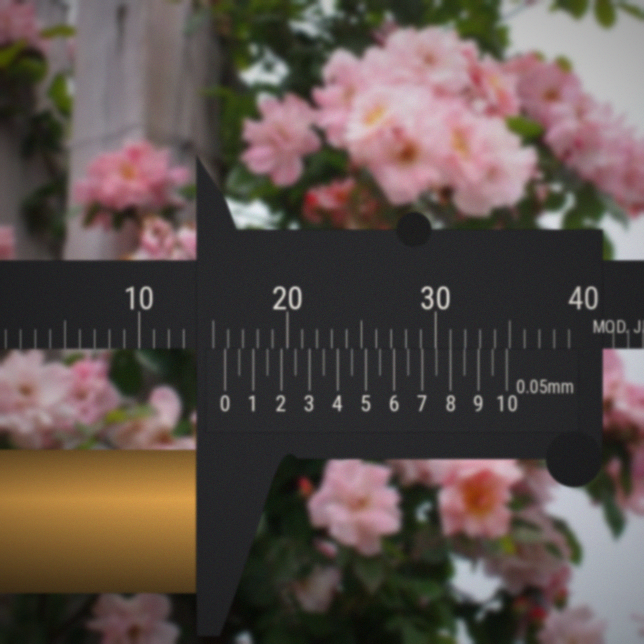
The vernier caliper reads {"value": 15.8, "unit": "mm"}
